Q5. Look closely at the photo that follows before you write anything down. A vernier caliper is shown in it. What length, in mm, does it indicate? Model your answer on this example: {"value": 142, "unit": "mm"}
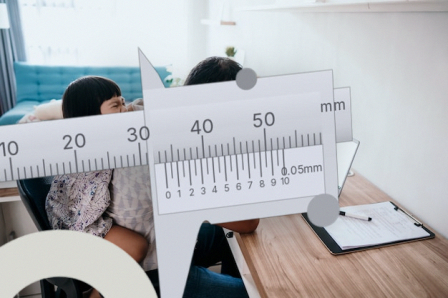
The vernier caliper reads {"value": 33.8, "unit": "mm"}
